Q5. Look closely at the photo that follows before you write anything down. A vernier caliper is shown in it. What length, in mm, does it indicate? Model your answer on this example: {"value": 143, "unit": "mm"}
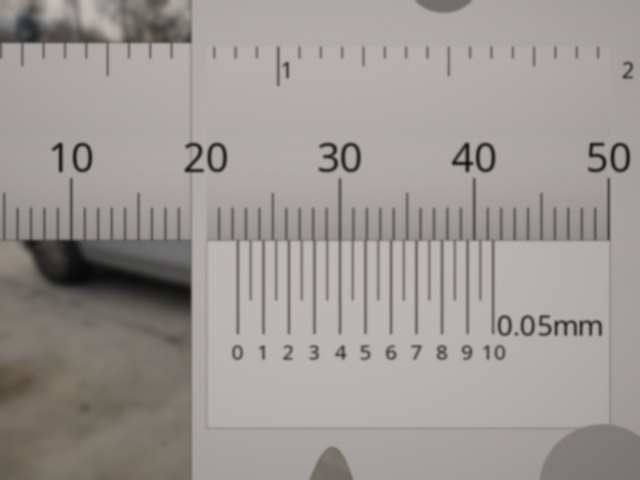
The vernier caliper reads {"value": 22.4, "unit": "mm"}
